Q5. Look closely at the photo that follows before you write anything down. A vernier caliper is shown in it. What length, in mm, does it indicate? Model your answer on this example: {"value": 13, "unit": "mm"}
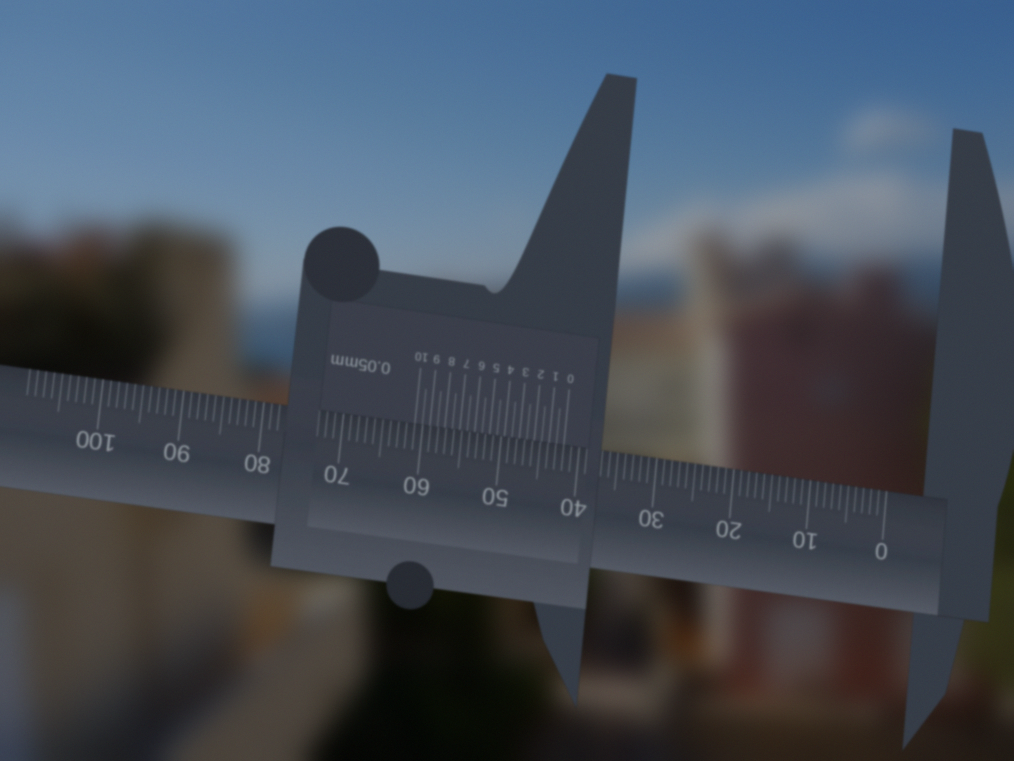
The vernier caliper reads {"value": 42.0, "unit": "mm"}
